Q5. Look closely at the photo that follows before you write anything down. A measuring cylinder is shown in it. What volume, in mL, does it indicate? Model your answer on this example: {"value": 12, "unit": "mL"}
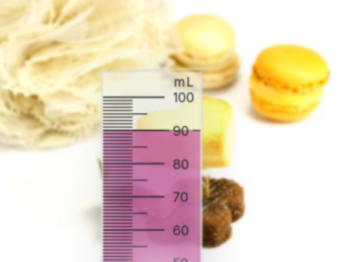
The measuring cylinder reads {"value": 90, "unit": "mL"}
